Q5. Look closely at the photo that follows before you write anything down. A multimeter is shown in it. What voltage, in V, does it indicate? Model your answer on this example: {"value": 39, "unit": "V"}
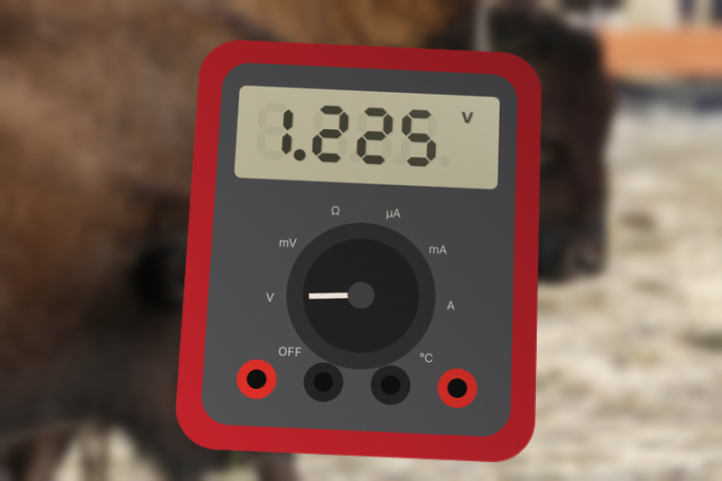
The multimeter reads {"value": 1.225, "unit": "V"}
